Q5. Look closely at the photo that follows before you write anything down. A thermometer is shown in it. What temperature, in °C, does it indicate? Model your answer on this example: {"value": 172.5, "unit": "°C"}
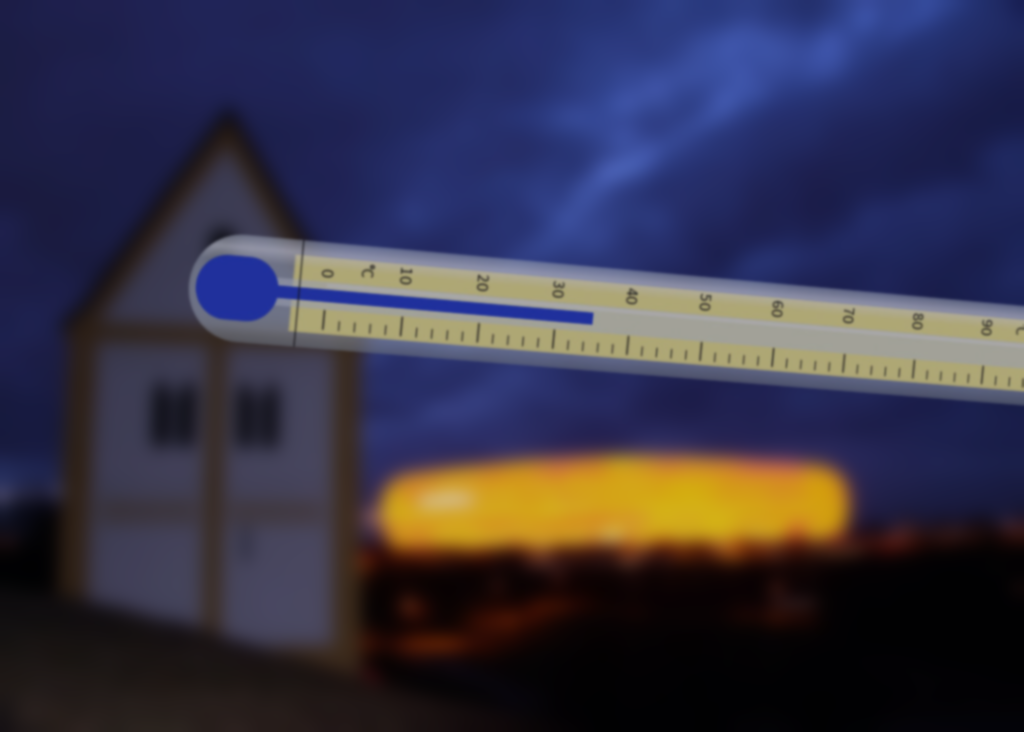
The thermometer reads {"value": 35, "unit": "°C"}
